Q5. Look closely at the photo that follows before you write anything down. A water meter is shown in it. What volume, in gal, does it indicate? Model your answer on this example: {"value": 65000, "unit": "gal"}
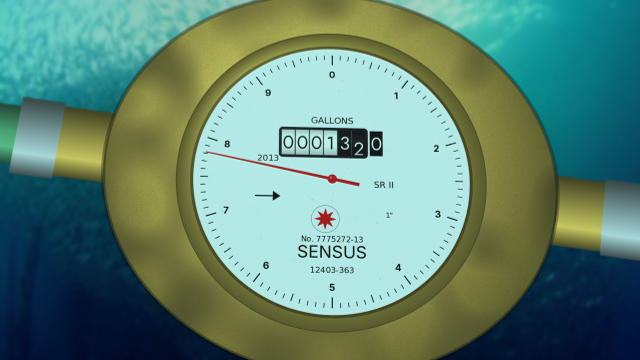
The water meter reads {"value": 1317.8, "unit": "gal"}
